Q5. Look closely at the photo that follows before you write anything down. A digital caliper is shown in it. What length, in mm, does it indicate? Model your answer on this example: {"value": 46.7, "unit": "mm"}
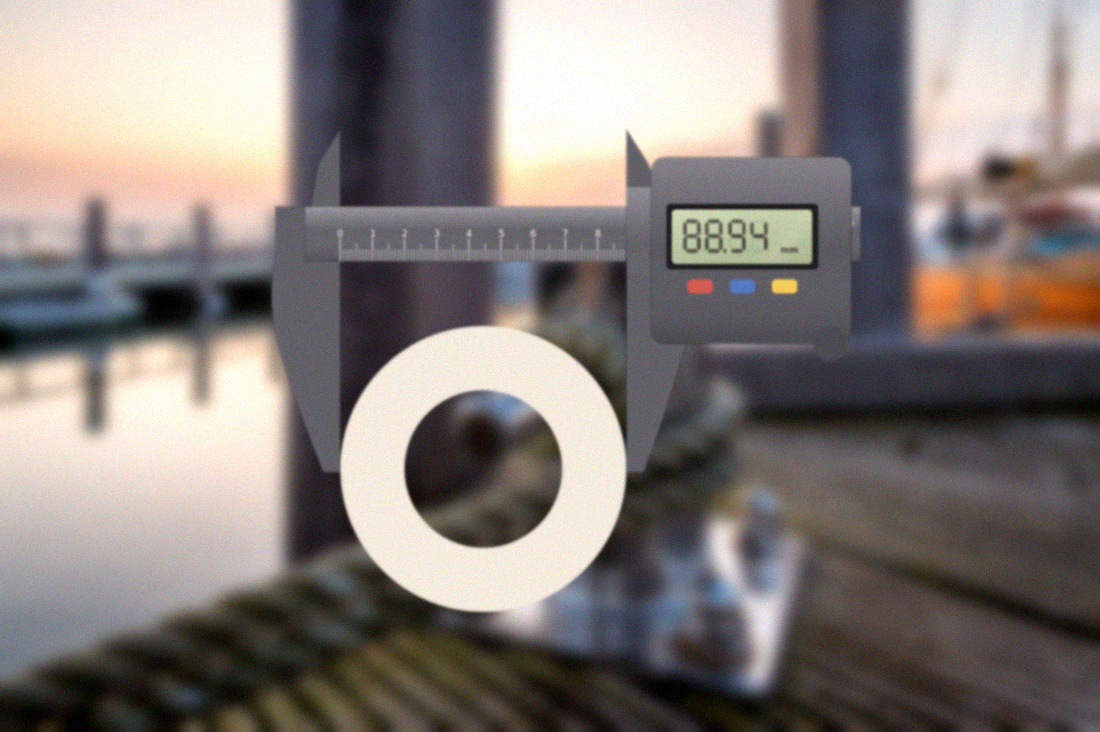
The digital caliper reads {"value": 88.94, "unit": "mm"}
